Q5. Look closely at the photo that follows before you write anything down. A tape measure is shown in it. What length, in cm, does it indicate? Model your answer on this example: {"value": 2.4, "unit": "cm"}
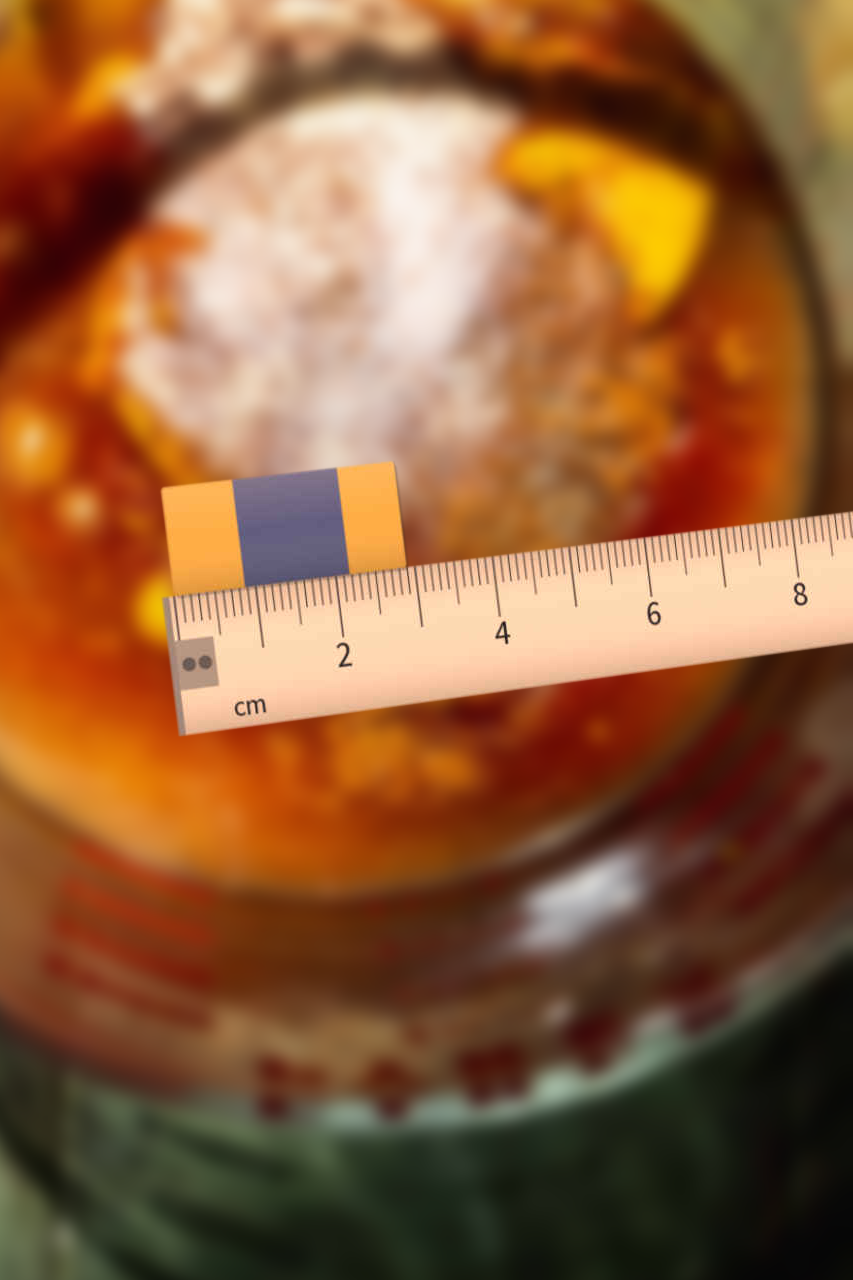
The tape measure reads {"value": 2.9, "unit": "cm"}
